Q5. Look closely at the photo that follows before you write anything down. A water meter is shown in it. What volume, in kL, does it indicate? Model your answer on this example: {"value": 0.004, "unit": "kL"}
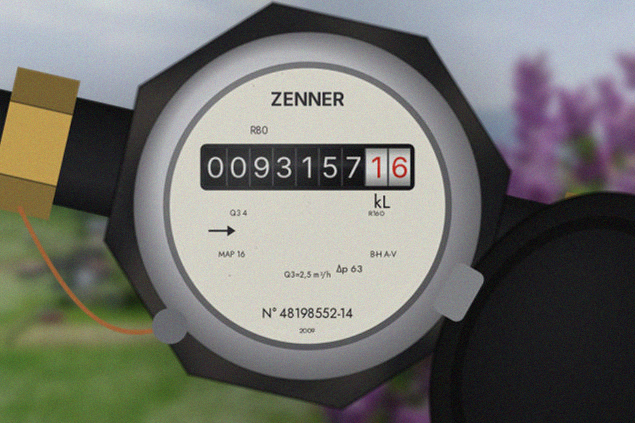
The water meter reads {"value": 93157.16, "unit": "kL"}
